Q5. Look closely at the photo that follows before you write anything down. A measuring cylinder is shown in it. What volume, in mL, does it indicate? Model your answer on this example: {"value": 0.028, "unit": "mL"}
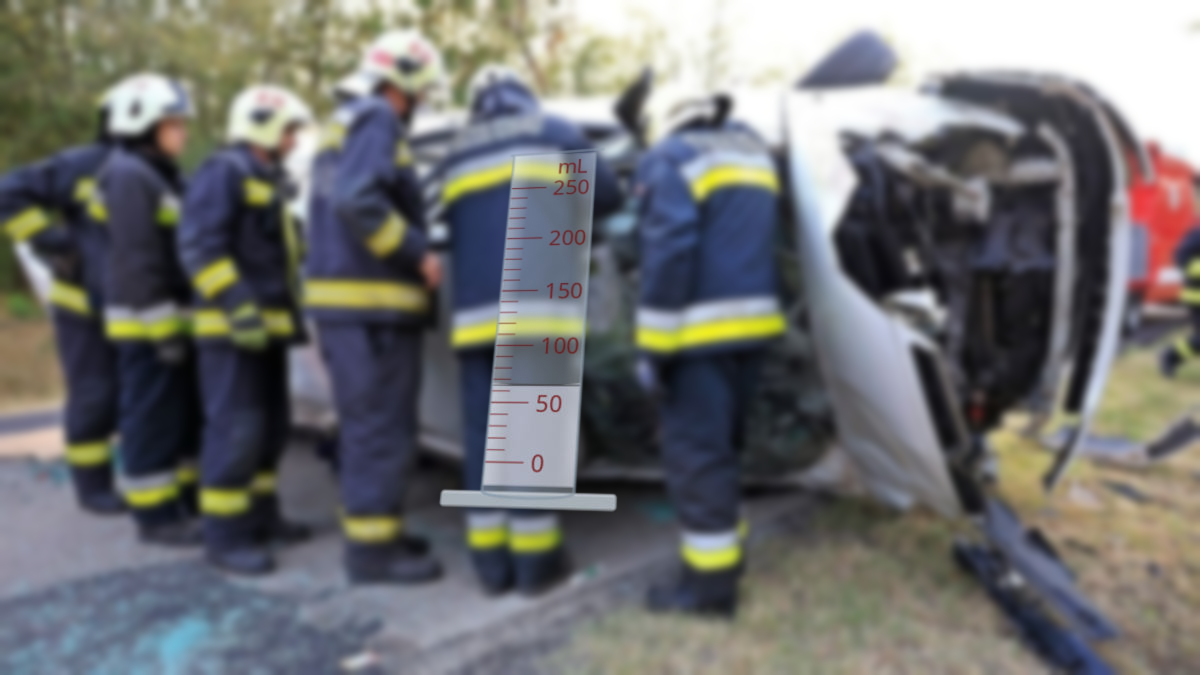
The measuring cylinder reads {"value": 65, "unit": "mL"}
